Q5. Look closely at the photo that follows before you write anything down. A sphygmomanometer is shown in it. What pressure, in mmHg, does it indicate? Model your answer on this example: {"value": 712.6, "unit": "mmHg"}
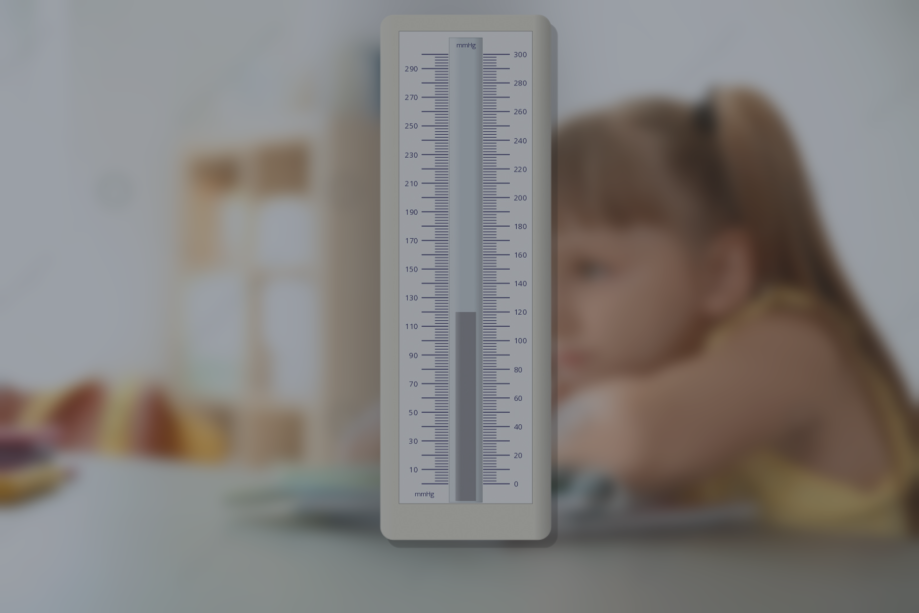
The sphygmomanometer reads {"value": 120, "unit": "mmHg"}
